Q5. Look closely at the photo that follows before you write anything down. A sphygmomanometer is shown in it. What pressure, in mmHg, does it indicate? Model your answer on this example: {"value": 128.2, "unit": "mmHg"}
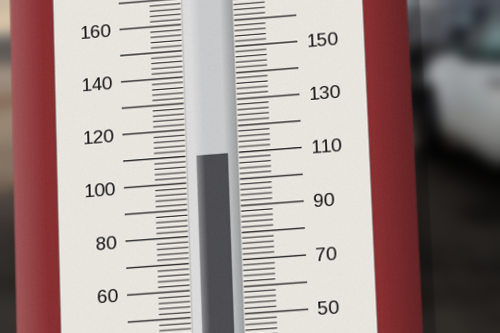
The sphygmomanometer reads {"value": 110, "unit": "mmHg"}
